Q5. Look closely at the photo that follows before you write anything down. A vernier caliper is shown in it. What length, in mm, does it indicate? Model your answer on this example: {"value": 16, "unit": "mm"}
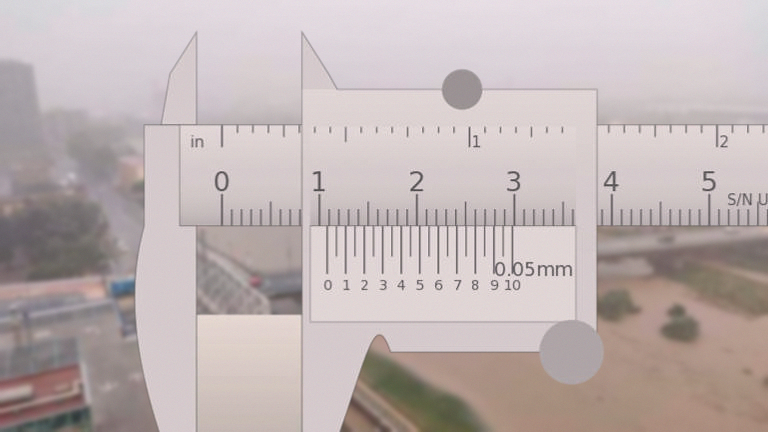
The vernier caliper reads {"value": 10.8, "unit": "mm"}
